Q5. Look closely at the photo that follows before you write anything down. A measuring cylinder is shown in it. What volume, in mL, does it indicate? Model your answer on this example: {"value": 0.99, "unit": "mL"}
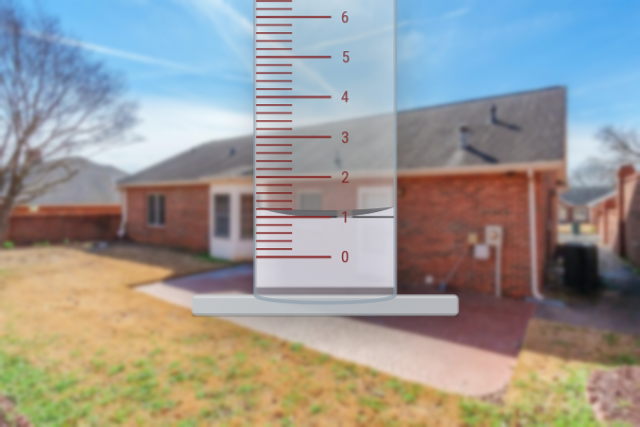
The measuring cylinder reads {"value": 1, "unit": "mL"}
